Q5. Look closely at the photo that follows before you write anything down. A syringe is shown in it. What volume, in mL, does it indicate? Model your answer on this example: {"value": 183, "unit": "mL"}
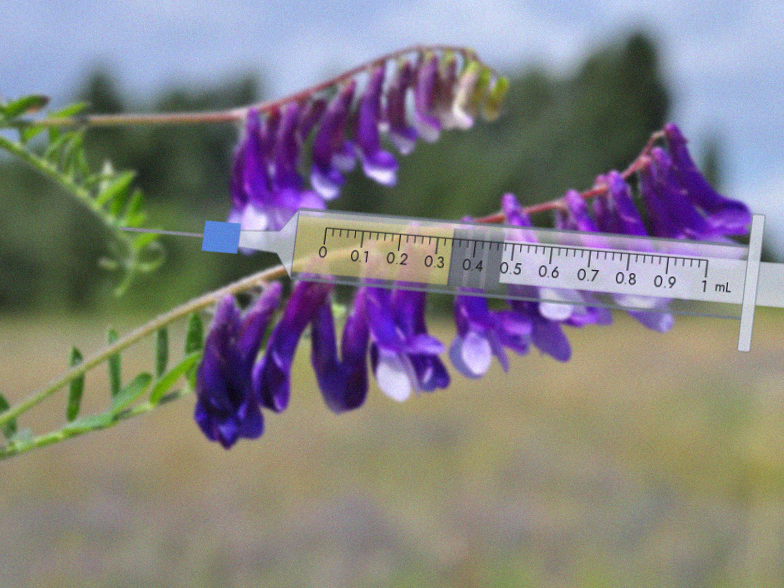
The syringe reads {"value": 0.34, "unit": "mL"}
